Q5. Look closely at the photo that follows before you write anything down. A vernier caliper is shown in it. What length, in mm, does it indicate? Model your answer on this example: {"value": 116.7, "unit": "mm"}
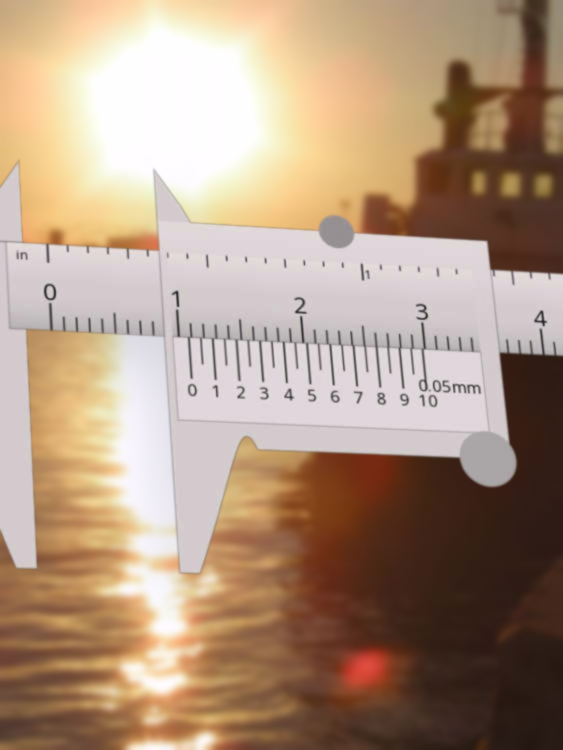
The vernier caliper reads {"value": 10.8, "unit": "mm"}
